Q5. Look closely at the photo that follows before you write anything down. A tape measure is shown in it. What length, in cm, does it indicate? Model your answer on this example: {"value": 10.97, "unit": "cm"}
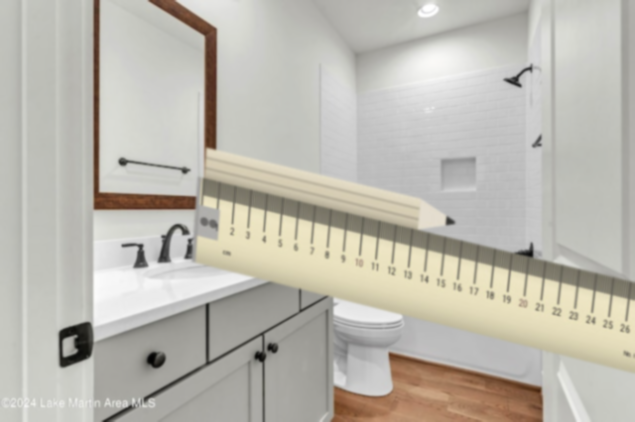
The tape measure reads {"value": 15.5, "unit": "cm"}
